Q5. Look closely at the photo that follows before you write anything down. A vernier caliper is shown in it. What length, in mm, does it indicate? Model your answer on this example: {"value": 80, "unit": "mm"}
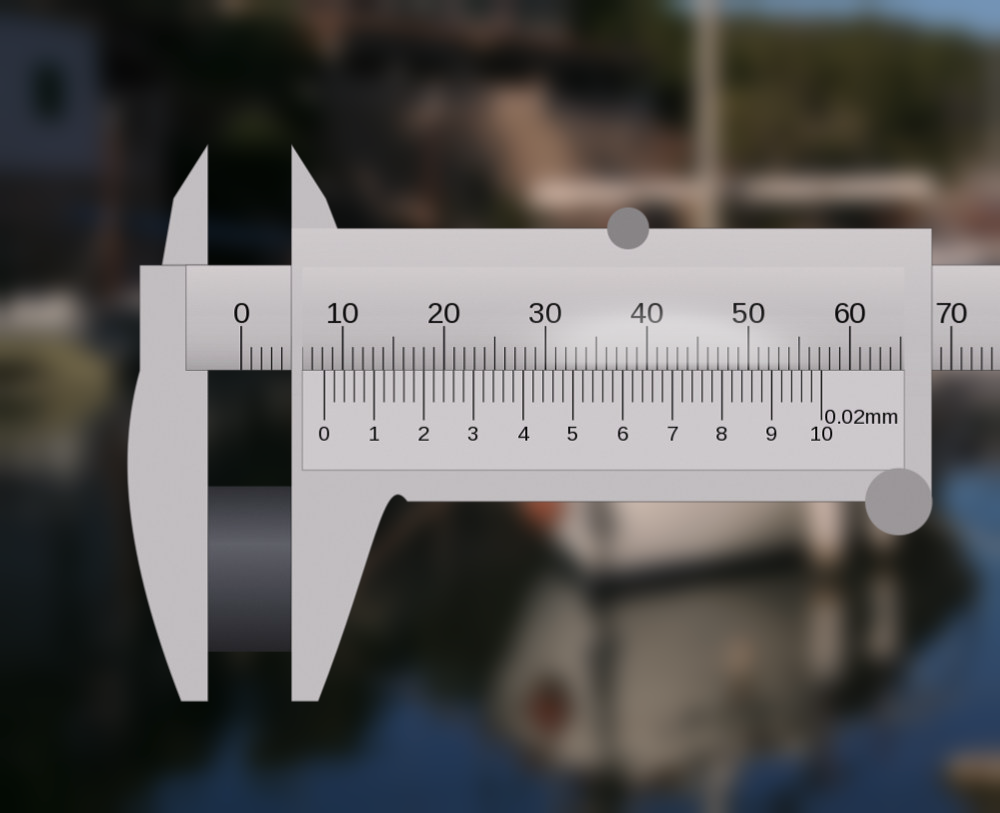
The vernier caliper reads {"value": 8.2, "unit": "mm"}
